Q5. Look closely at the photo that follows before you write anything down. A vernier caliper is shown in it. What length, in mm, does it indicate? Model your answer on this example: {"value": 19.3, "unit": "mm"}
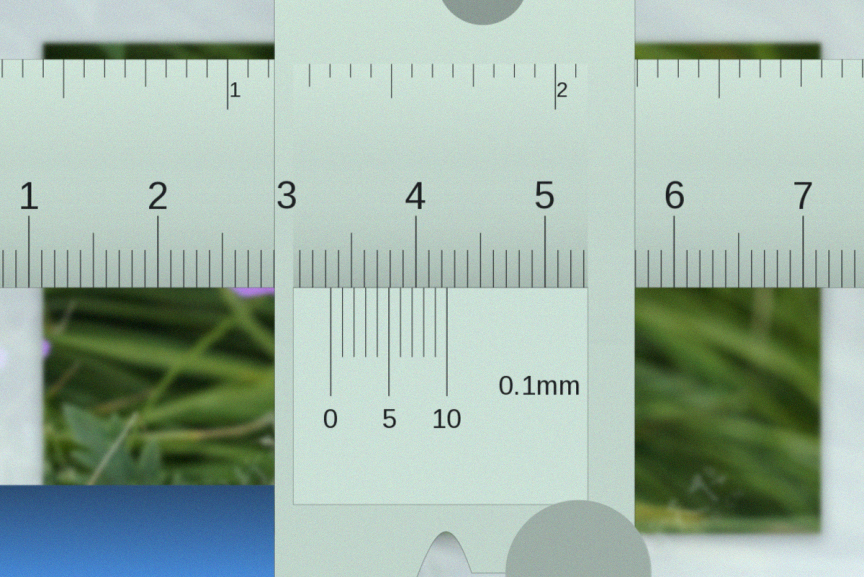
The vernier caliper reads {"value": 33.4, "unit": "mm"}
